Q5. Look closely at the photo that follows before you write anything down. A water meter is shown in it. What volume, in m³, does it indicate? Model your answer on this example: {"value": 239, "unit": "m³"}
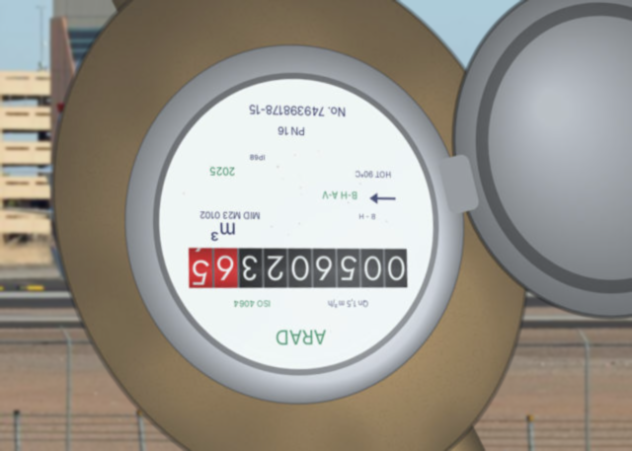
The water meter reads {"value": 56023.65, "unit": "m³"}
